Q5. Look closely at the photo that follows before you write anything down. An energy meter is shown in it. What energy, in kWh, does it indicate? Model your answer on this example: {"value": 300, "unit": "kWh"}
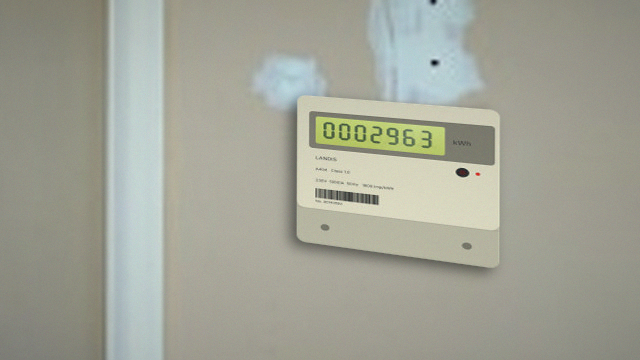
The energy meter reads {"value": 2963, "unit": "kWh"}
